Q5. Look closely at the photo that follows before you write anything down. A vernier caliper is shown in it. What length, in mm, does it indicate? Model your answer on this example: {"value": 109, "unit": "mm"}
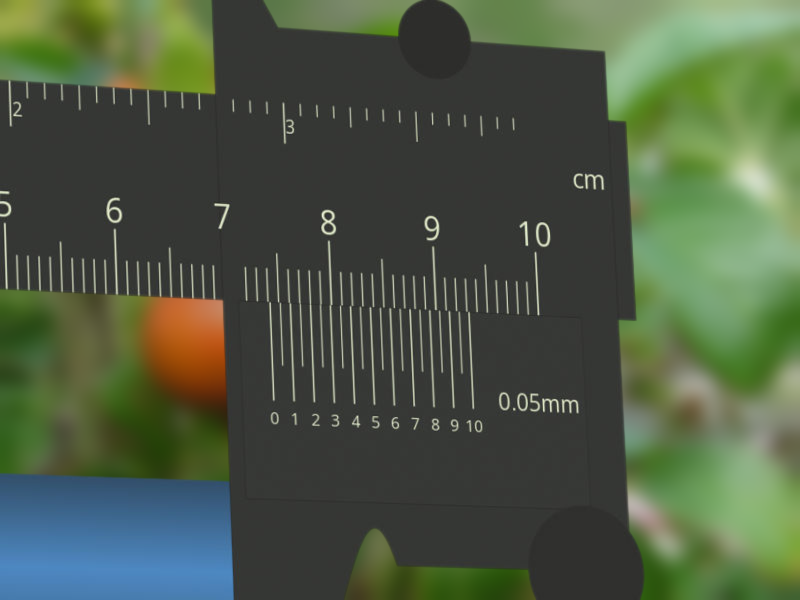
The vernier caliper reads {"value": 74.2, "unit": "mm"}
